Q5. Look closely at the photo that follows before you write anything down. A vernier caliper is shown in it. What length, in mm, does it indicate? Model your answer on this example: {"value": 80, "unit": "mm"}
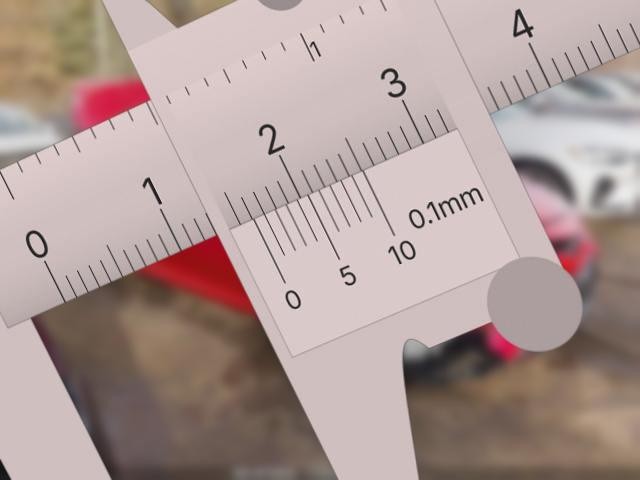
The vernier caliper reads {"value": 16.1, "unit": "mm"}
